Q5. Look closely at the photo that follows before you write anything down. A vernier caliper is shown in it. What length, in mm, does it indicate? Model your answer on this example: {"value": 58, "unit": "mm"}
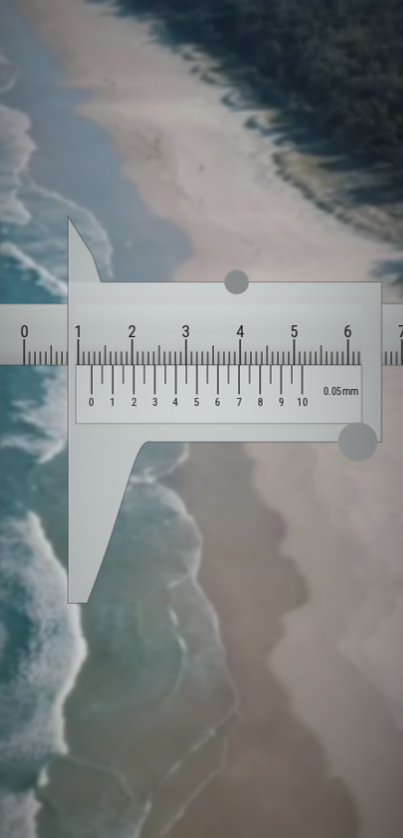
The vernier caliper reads {"value": 12.5, "unit": "mm"}
